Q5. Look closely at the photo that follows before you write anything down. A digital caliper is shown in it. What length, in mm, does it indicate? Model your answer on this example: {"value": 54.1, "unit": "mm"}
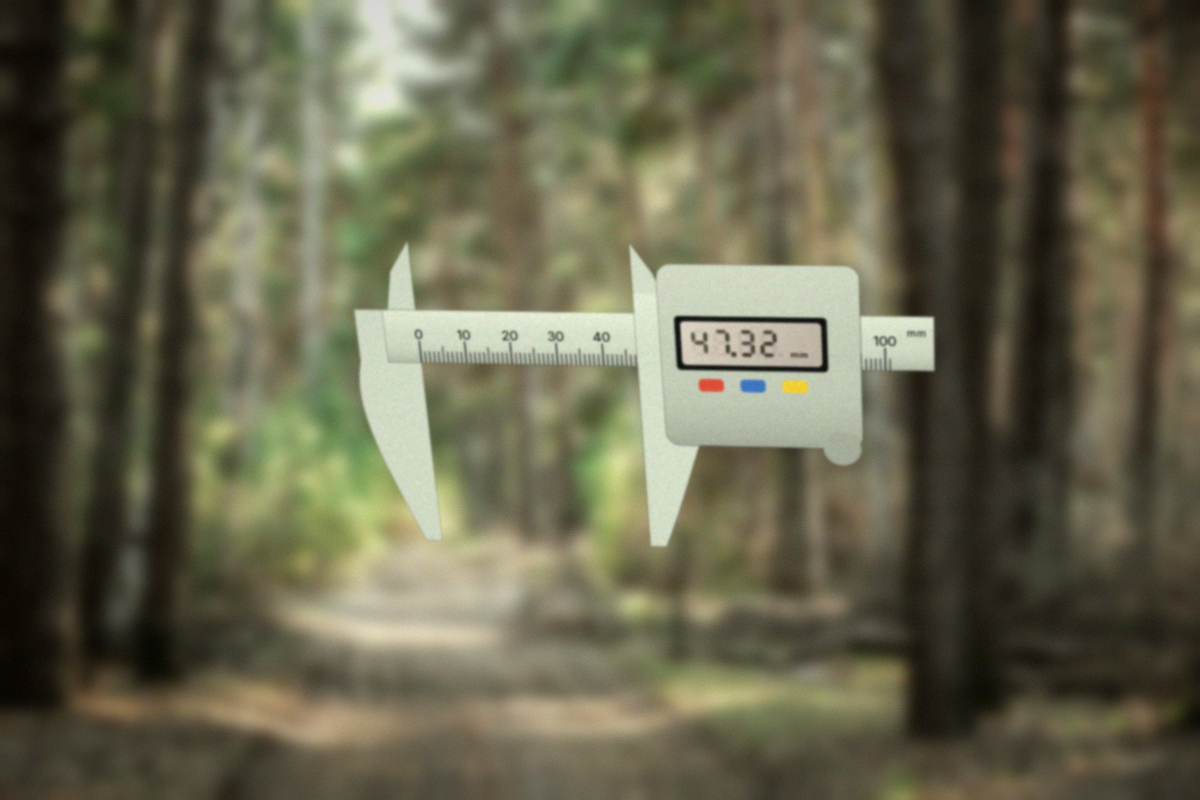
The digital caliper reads {"value": 47.32, "unit": "mm"}
